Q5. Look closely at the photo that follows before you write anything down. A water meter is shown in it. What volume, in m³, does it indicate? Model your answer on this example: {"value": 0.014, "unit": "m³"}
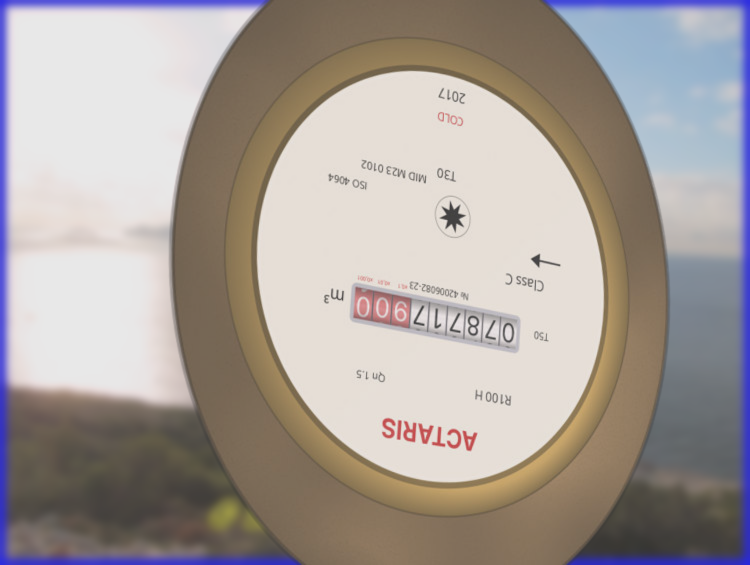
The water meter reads {"value": 78717.900, "unit": "m³"}
